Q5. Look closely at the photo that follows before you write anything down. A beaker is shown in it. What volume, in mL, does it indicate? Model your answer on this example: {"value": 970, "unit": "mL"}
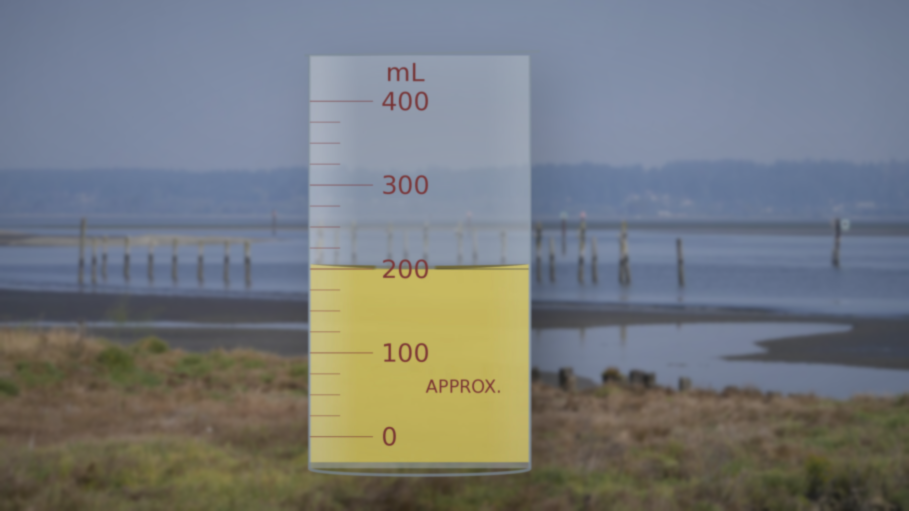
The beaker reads {"value": 200, "unit": "mL"}
